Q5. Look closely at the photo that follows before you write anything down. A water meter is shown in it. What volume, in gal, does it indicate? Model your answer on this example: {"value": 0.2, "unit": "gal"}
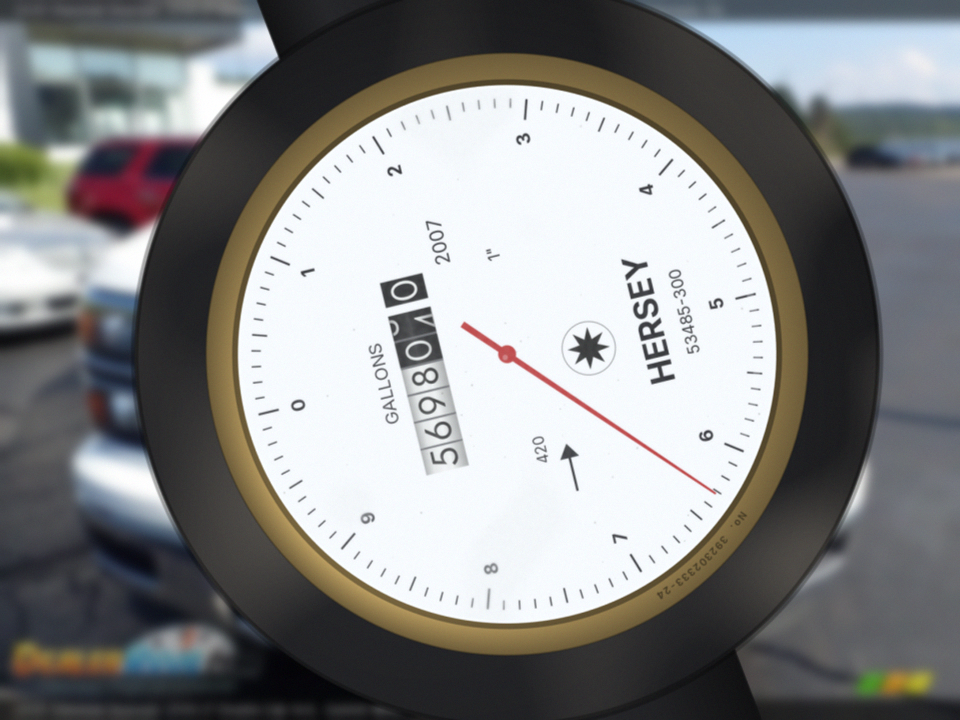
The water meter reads {"value": 5698036.3, "unit": "gal"}
